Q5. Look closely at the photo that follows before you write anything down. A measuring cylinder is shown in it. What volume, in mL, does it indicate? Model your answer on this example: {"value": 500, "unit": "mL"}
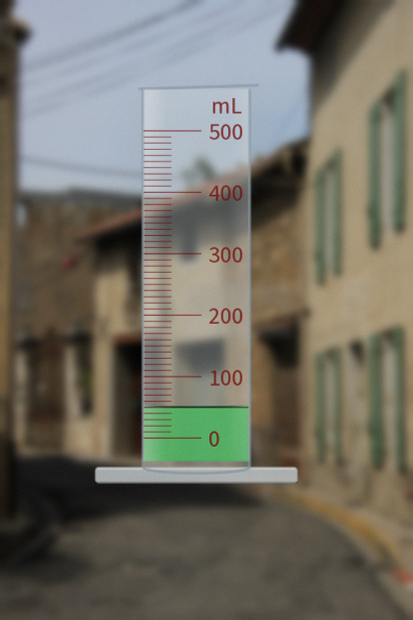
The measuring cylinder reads {"value": 50, "unit": "mL"}
